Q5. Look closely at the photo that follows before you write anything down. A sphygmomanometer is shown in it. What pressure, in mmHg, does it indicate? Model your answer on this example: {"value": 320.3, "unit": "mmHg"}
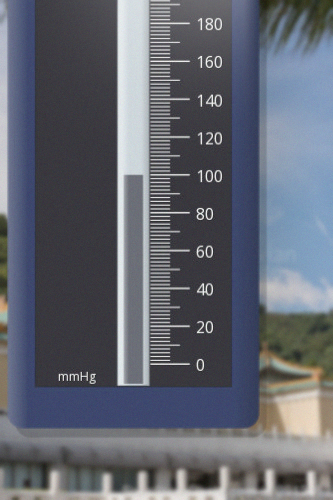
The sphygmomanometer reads {"value": 100, "unit": "mmHg"}
